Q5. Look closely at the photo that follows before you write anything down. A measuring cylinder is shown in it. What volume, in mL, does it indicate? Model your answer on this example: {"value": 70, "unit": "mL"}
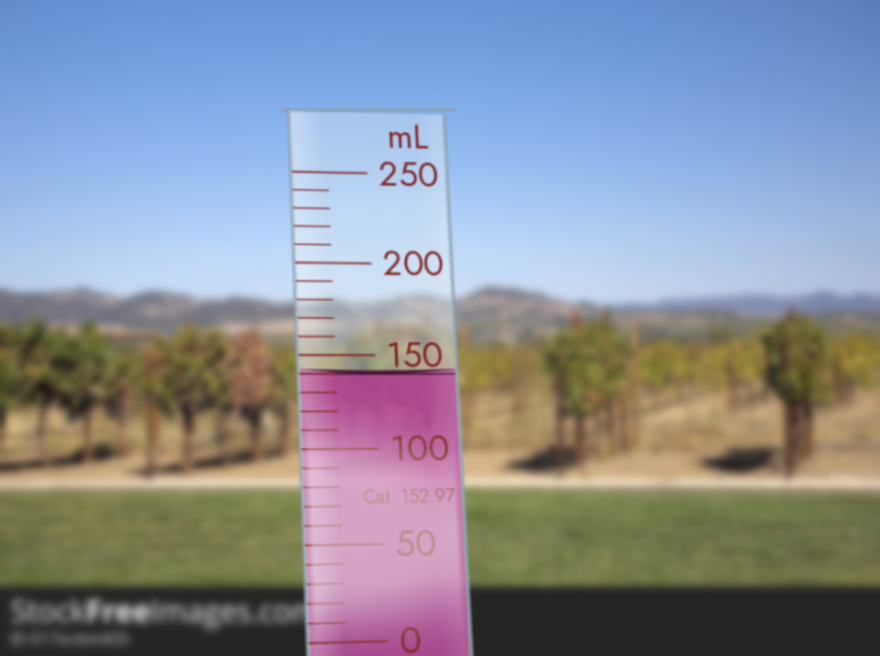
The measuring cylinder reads {"value": 140, "unit": "mL"}
